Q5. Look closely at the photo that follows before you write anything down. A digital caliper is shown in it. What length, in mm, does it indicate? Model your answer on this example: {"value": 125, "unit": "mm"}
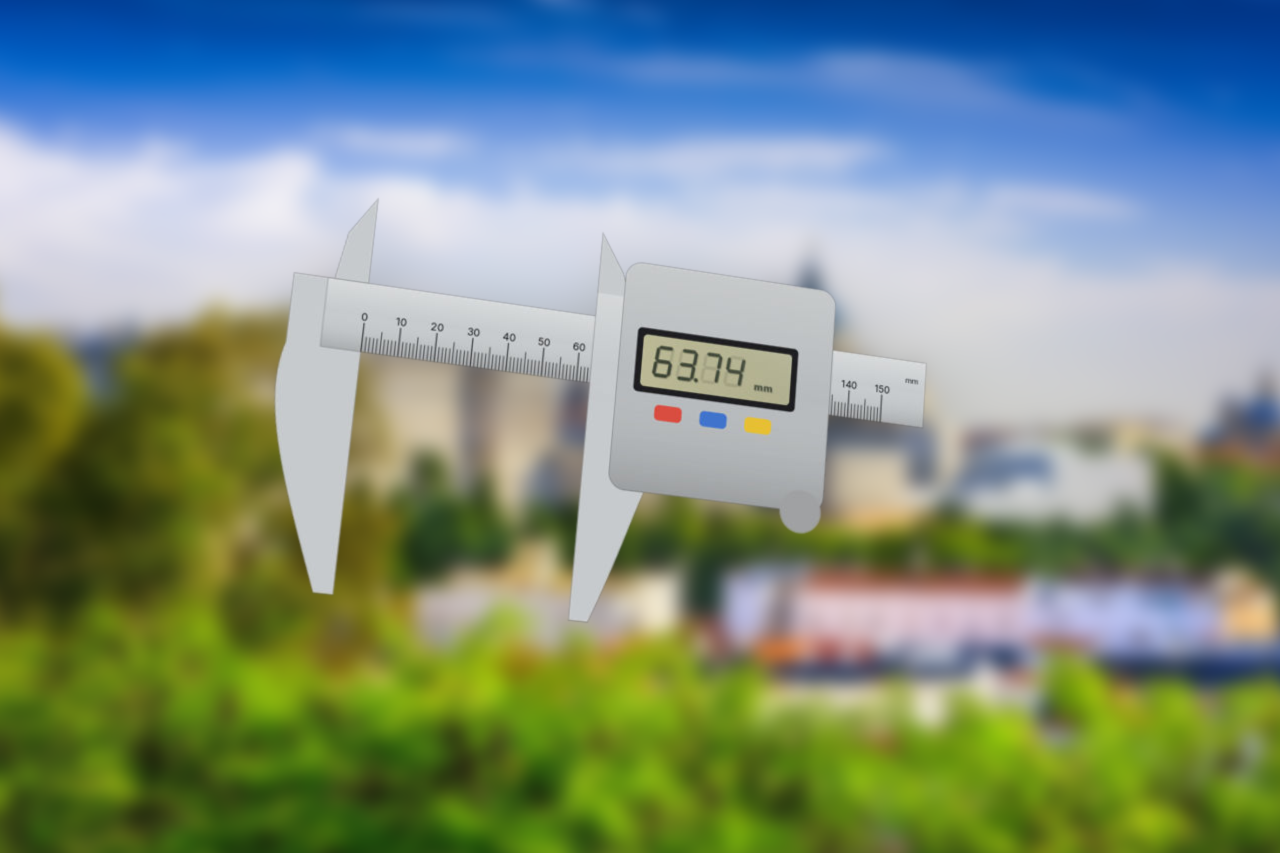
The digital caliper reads {"value": 63.74, "unit": "mm"}
